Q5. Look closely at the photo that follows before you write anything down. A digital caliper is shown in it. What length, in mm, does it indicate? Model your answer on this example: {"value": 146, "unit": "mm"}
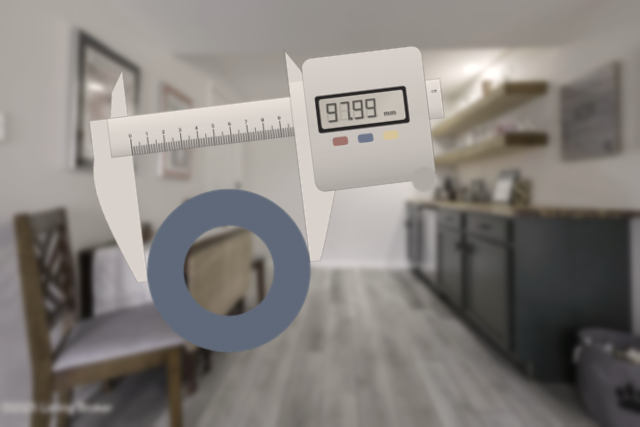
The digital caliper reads {"value": 97.99, "unit": "mm"}
